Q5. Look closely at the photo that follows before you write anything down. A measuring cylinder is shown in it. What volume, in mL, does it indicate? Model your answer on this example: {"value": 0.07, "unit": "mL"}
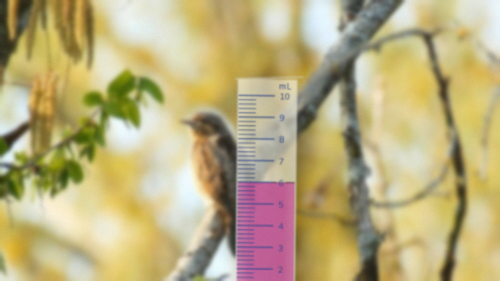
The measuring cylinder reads {"value": 6, "unit": "mL"}
